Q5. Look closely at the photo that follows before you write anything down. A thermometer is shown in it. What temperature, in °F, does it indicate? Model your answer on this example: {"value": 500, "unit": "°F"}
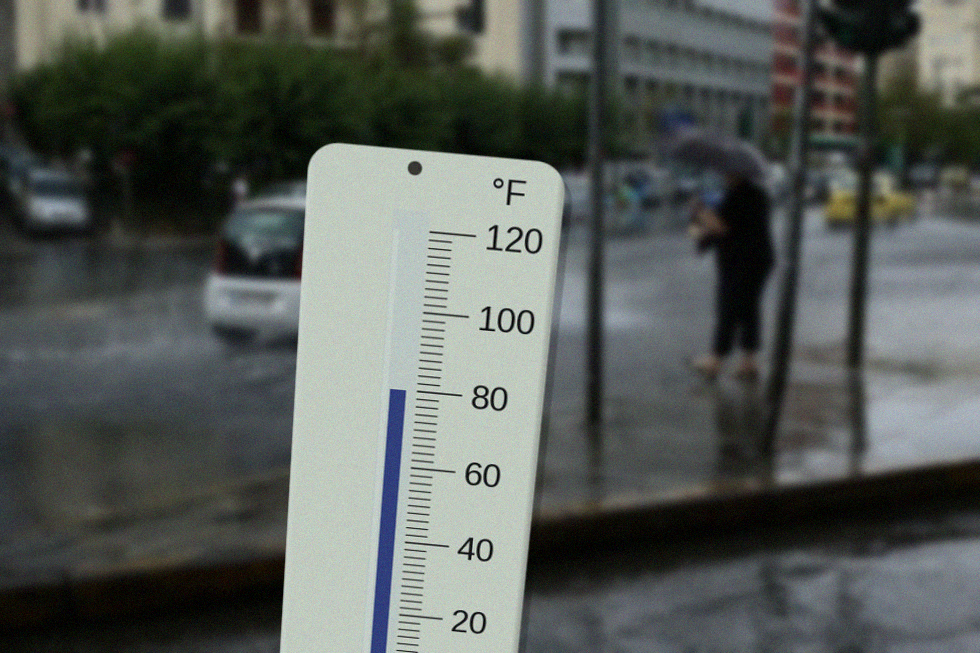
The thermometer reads {"value": 80, "unit": "°F"}
